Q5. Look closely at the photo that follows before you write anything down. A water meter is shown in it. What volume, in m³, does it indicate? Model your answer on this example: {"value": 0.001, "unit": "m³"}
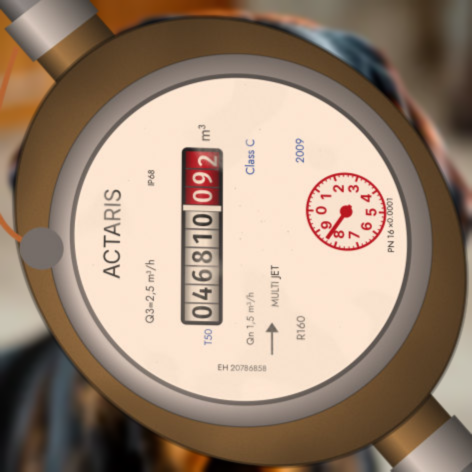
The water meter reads {"value": 46810.0918, "unit": "m³"}
